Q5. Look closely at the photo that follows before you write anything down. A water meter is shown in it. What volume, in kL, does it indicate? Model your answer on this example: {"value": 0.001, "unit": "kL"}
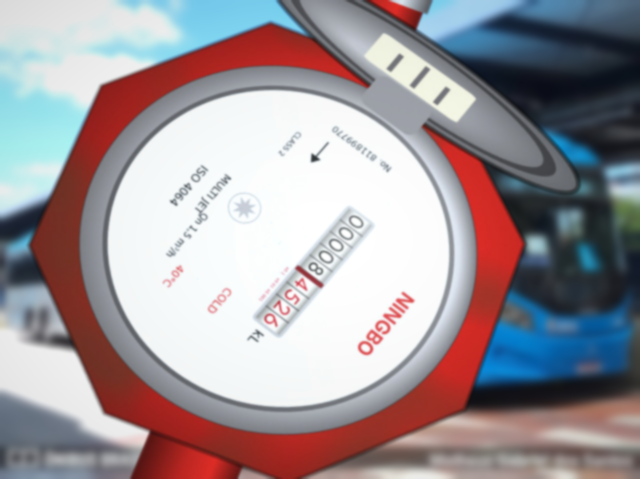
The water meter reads {"value": 8.4526, "unit": "kL"}
